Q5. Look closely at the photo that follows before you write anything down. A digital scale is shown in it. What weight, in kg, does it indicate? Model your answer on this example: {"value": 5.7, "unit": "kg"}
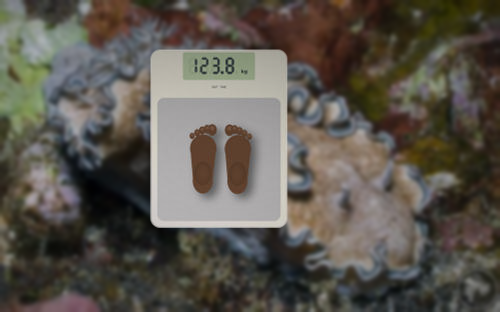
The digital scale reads {"value": 123.8, "unit": "kg"}
